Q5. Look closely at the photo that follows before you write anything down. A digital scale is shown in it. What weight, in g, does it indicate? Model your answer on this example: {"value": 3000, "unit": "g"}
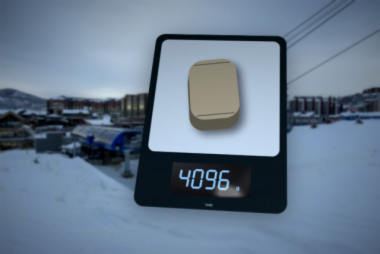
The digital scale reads {"value": 4096, "unit": "g"}
